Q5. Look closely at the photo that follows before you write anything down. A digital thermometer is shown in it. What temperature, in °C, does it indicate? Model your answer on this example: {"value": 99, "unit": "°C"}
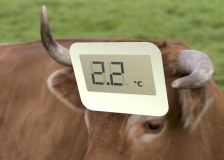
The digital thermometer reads {"value": 2.2, "unit": "°C"}
